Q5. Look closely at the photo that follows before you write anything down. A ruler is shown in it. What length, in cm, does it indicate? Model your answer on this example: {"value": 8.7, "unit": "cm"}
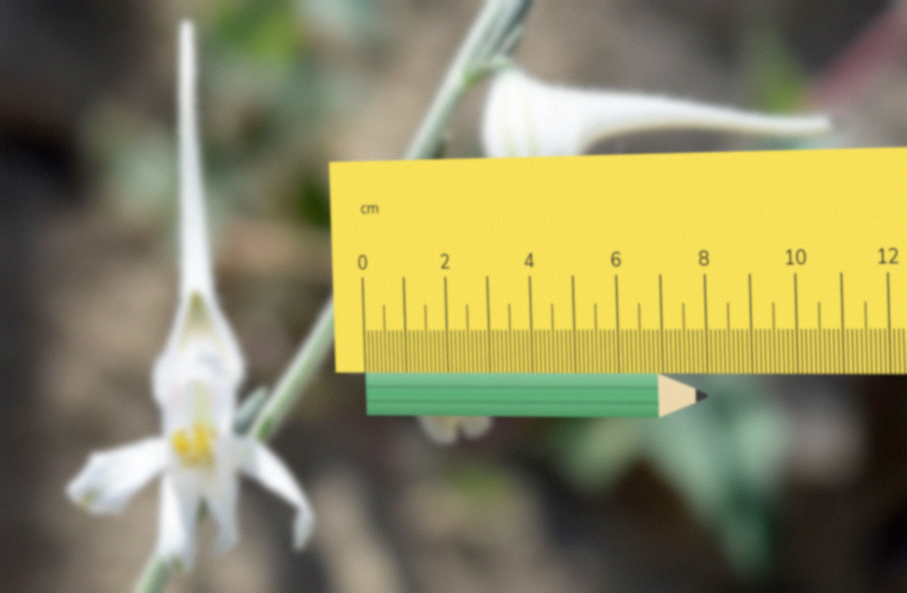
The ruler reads {"value": 8, "unit": "cm"}
